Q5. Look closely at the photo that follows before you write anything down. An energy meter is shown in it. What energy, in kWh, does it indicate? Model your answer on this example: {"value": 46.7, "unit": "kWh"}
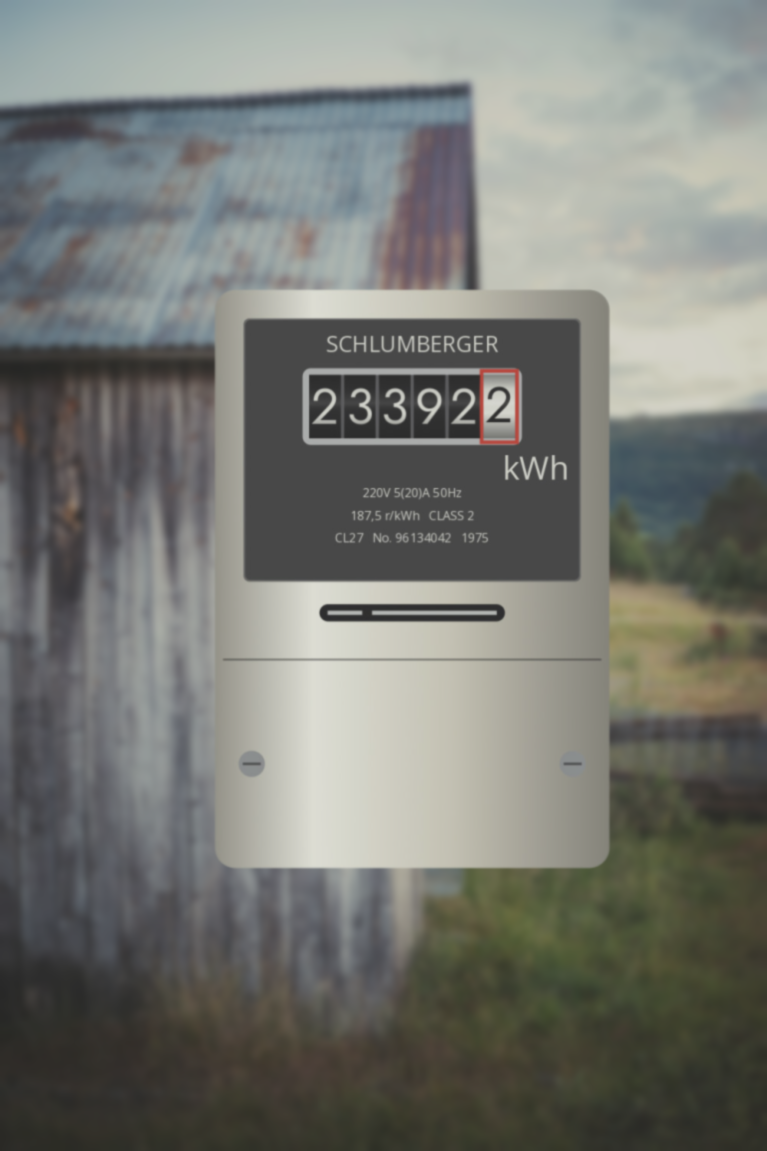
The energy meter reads {"value": 23392.2, "unit": "kWh"}
